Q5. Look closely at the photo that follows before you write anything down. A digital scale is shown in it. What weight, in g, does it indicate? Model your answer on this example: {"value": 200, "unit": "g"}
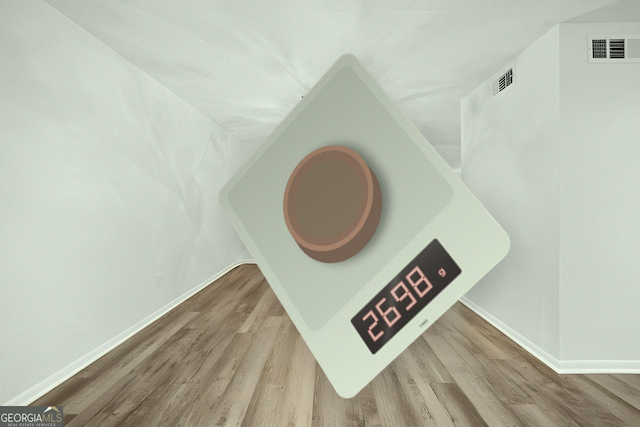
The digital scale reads {"value": 2698, "unit": "g"}
